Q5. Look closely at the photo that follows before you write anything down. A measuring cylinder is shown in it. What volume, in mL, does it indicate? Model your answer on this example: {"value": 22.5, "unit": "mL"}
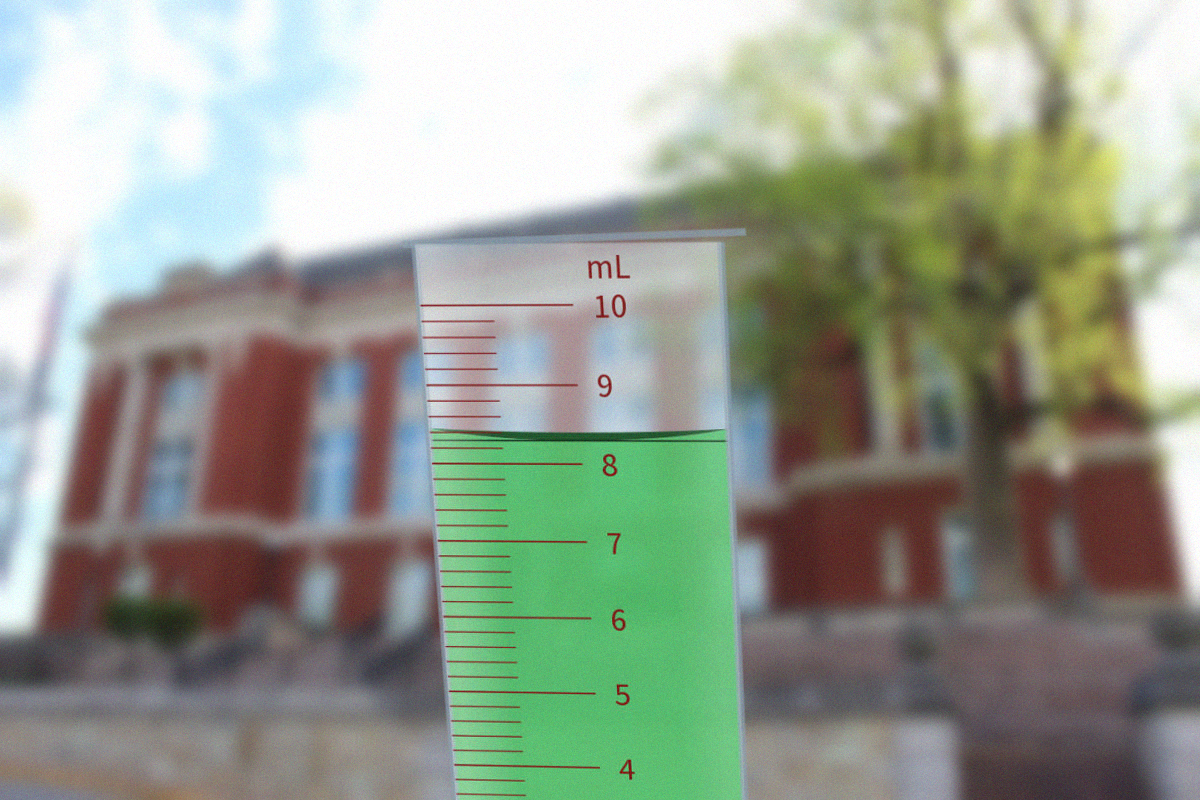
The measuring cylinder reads {"value": 8.3, "unit": "mL"}
